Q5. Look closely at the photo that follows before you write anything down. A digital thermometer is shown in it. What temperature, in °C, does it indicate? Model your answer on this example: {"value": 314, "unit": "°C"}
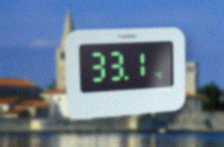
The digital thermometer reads {"value": 33.1, "unit": "°C"}
